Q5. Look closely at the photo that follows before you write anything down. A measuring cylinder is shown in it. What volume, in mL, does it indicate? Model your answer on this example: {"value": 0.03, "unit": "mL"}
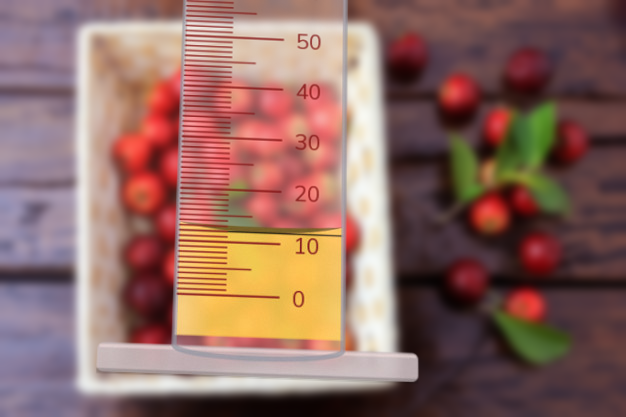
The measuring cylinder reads {"value": 12, "unit": "mL"}
